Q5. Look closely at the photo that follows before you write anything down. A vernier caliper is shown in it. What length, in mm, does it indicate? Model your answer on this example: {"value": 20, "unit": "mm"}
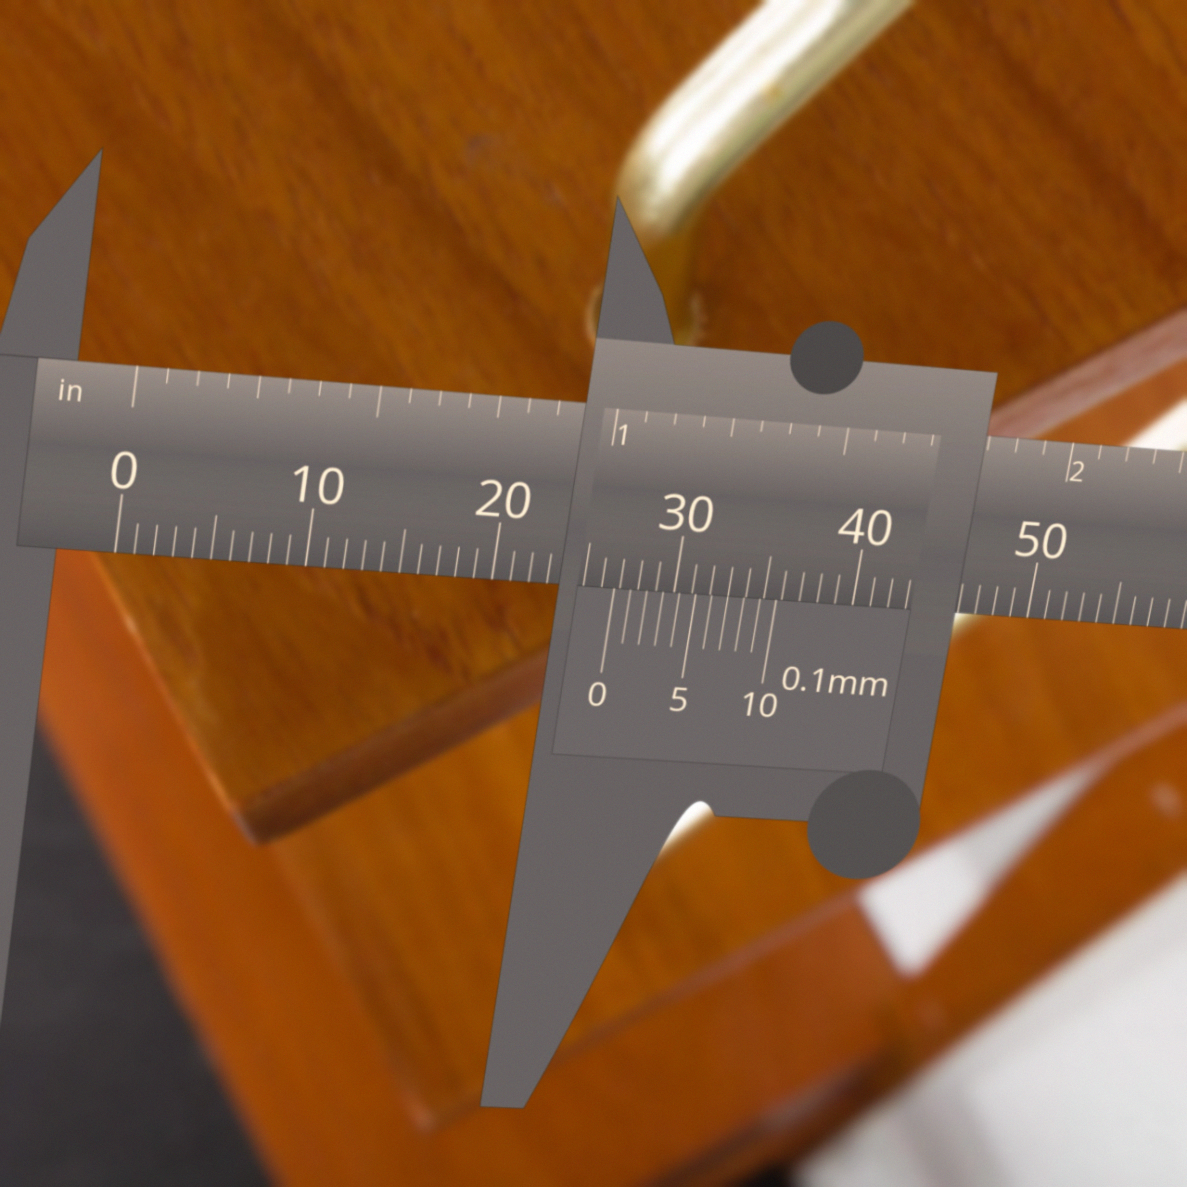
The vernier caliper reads {"value": 26.7, "unit": "mm"}
